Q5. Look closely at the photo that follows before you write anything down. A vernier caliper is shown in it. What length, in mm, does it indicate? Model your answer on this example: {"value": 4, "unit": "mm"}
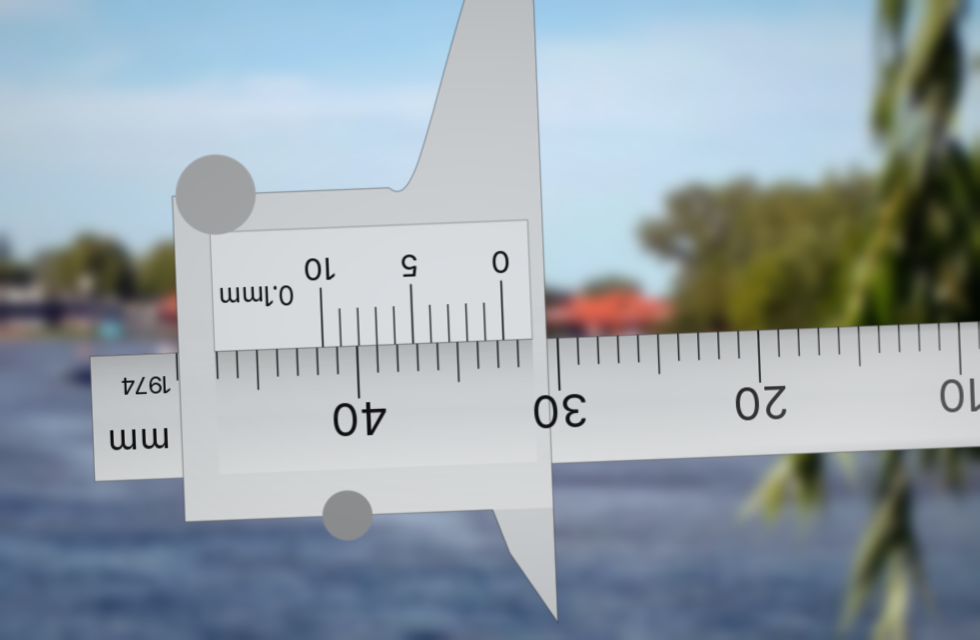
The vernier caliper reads {"value": 32.7, "unit": "mm"}
